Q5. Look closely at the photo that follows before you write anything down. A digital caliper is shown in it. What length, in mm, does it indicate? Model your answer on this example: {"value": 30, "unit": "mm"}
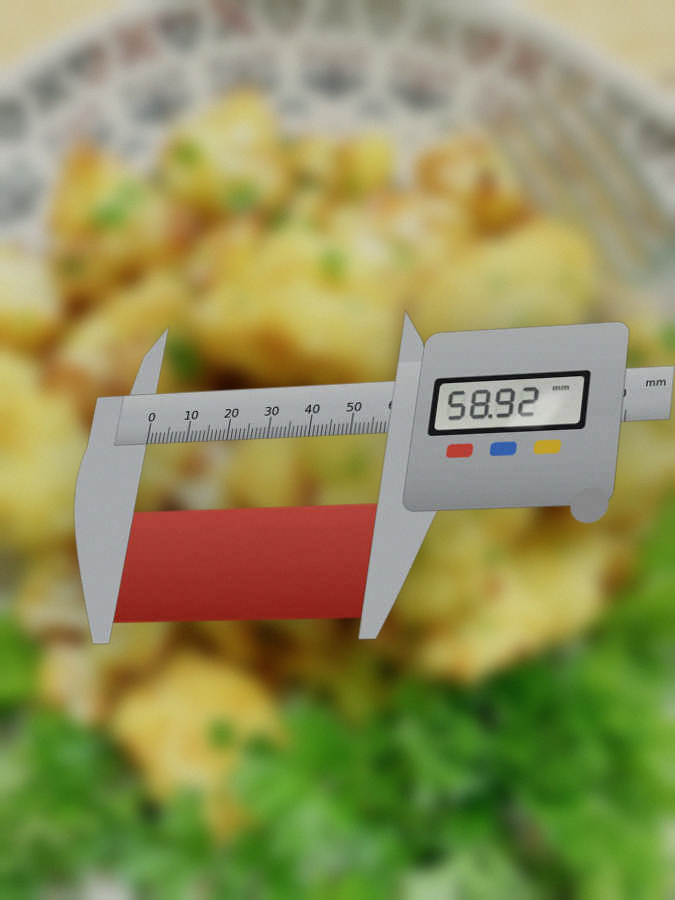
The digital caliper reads {"value": 58.92, "unit": "mm"}
